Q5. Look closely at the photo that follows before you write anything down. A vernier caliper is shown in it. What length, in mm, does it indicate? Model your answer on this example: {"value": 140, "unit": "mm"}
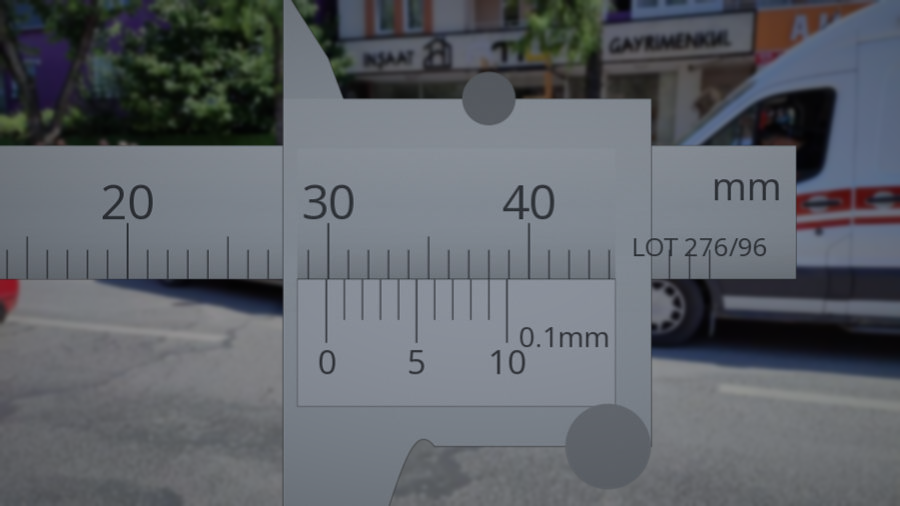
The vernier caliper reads {"value": 29.9, "unit": "mm"}
